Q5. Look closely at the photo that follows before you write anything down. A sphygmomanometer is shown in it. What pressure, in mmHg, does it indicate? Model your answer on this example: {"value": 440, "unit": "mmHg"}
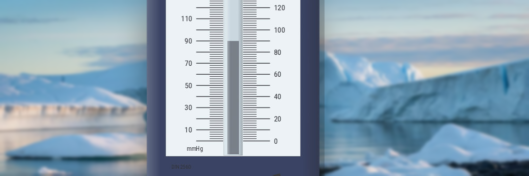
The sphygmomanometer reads {"value": 90, "unit": "mmHg"}
